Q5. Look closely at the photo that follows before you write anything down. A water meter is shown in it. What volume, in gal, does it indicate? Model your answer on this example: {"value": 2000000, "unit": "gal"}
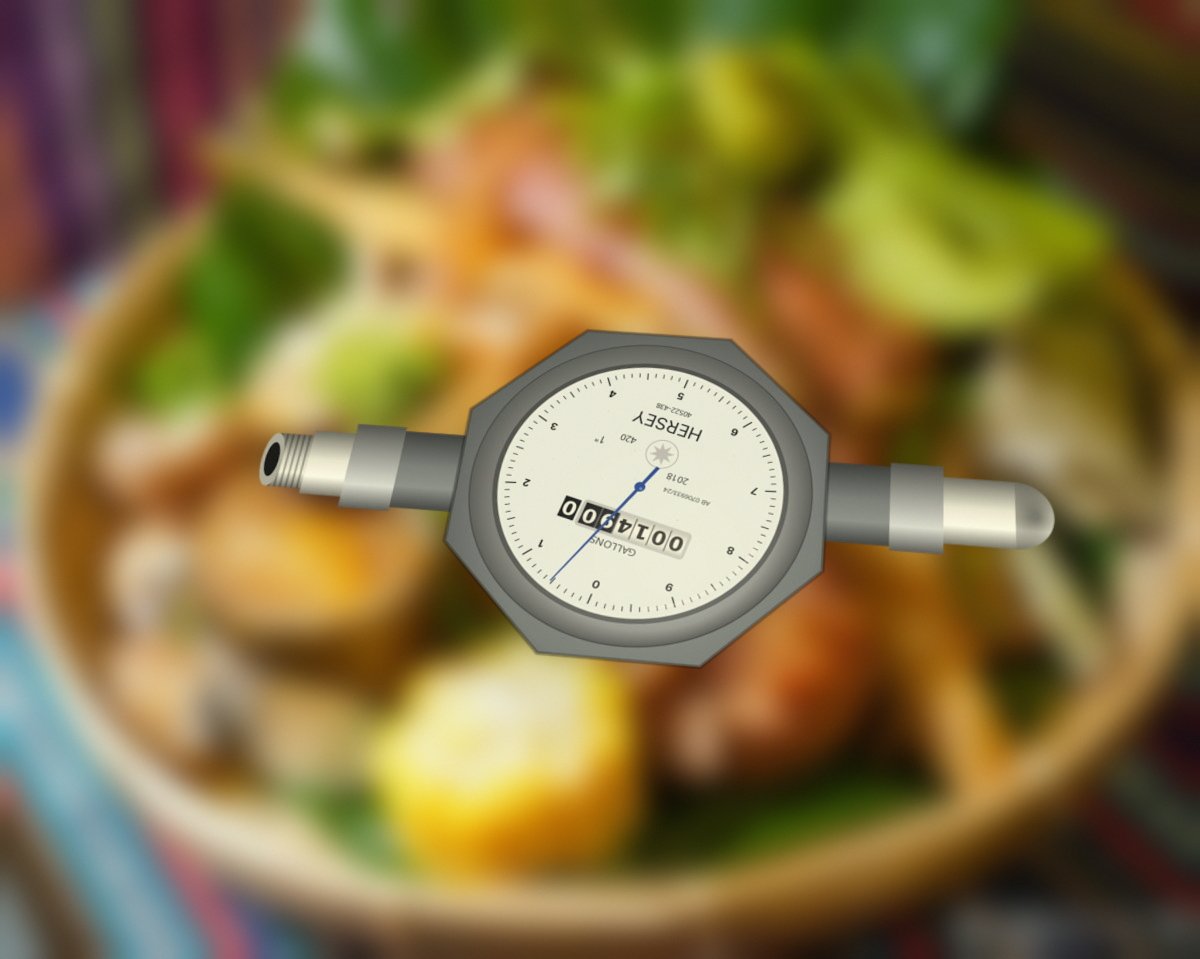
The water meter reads {"value": 14900.5, "unit": "gal"}
